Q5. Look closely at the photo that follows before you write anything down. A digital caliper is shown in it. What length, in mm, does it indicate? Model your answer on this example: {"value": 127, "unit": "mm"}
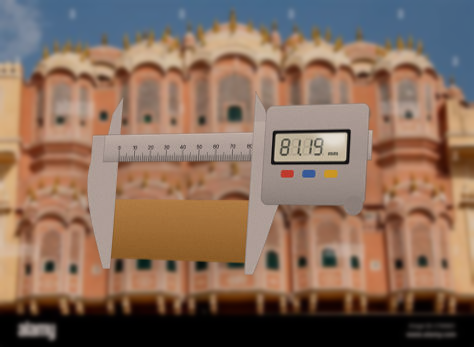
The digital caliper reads {"value": 81.19, "unit": "mm"}
